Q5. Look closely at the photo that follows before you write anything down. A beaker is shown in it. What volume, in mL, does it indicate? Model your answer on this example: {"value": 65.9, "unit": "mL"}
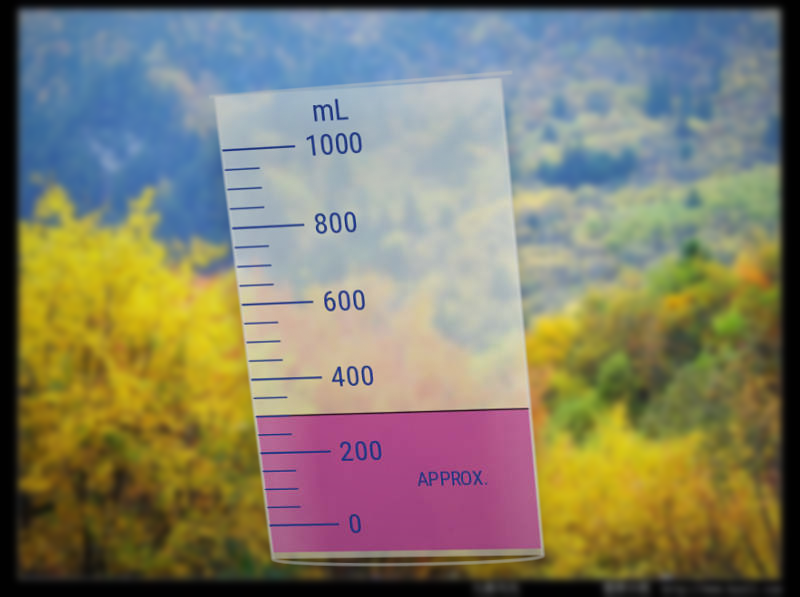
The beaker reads {"value": 300, "unit": "mL"}
